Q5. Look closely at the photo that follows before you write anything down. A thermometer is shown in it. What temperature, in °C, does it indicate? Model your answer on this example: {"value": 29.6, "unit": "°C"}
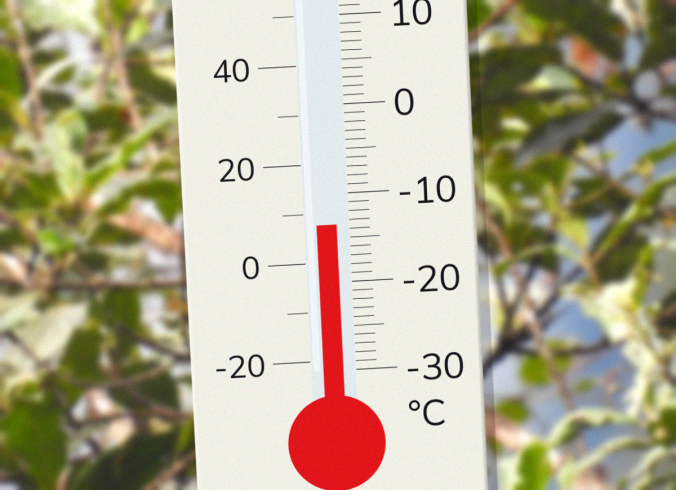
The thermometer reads {"value": -13.5, "unit": "°C"}
